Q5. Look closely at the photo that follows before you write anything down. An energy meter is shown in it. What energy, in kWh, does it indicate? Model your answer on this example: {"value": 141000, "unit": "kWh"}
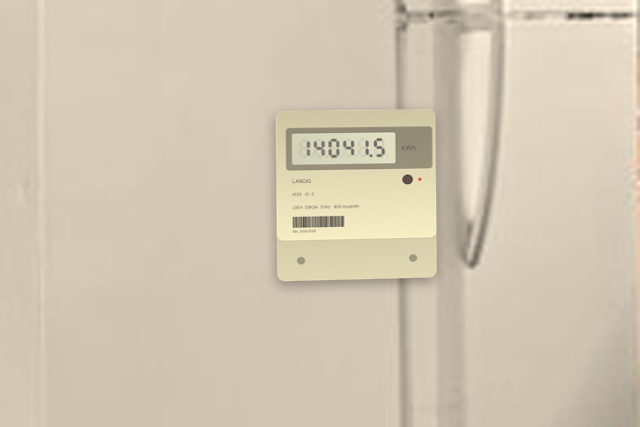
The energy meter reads {"value": 14041.5, "unit": "kWh"}
